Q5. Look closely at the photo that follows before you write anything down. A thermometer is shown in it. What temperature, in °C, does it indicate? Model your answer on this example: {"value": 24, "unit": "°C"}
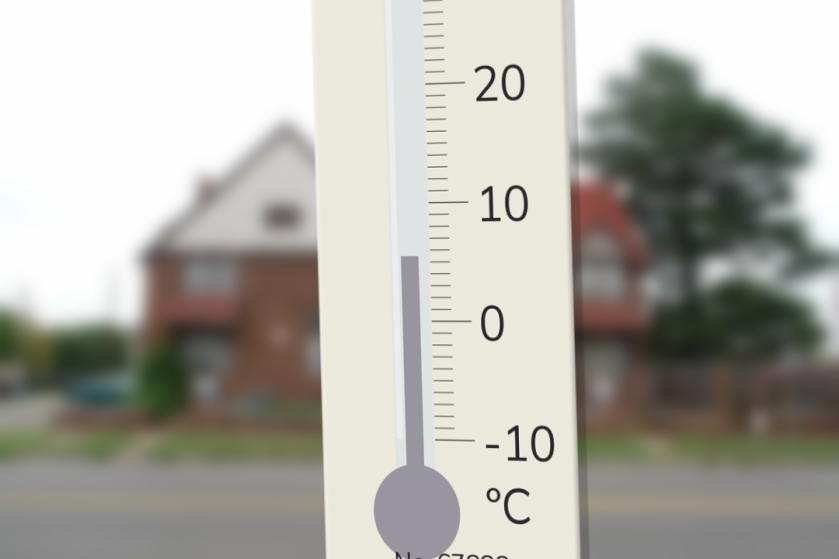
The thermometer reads {"value": 5.5, "unit": "°C"}
